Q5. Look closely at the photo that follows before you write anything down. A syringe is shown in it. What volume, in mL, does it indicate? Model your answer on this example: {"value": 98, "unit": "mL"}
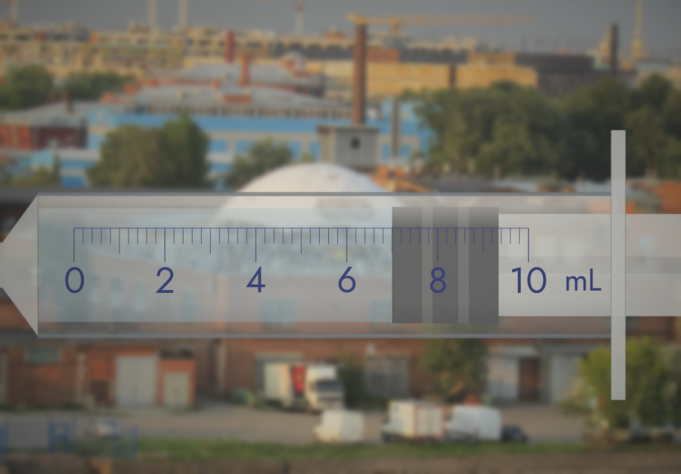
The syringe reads {"value": 7, "unit": "mL"}
